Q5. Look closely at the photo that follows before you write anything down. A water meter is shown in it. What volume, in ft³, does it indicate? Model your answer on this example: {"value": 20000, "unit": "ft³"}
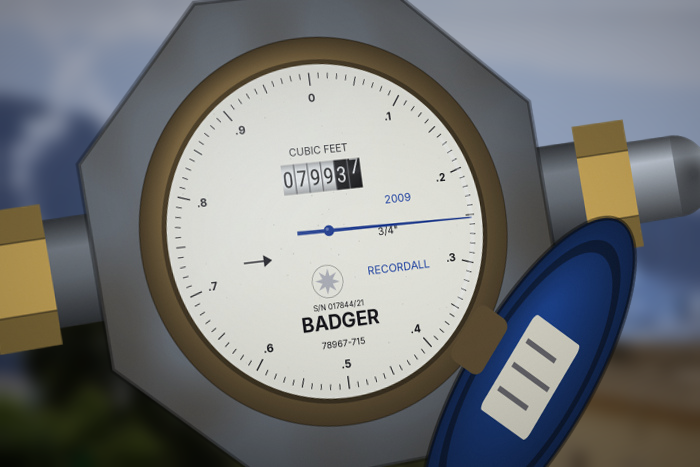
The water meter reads {"value": 79937.25, "unit": "ft³"}
